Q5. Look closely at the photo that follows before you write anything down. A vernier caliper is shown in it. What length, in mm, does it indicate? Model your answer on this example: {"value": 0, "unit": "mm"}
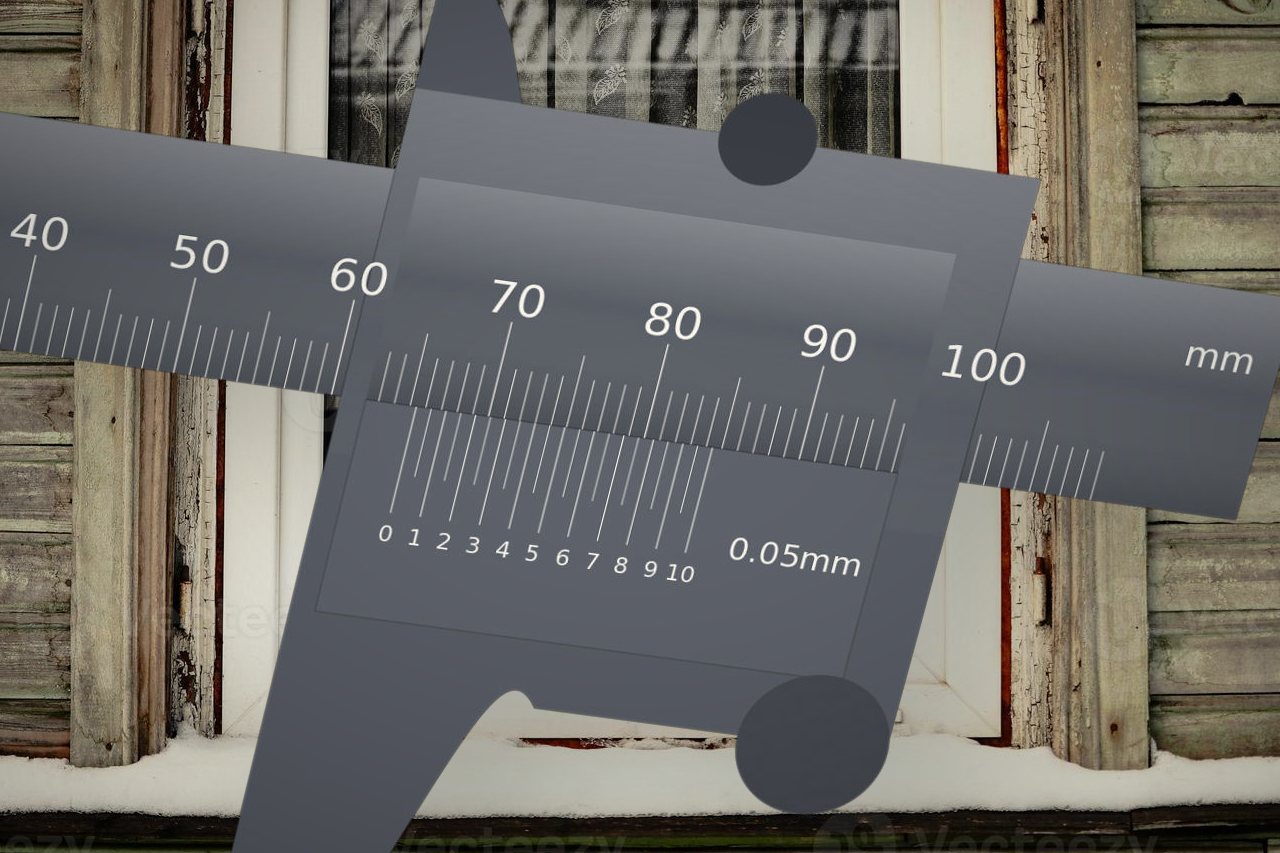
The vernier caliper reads {"value": 65.4, "unit": "mm"}
